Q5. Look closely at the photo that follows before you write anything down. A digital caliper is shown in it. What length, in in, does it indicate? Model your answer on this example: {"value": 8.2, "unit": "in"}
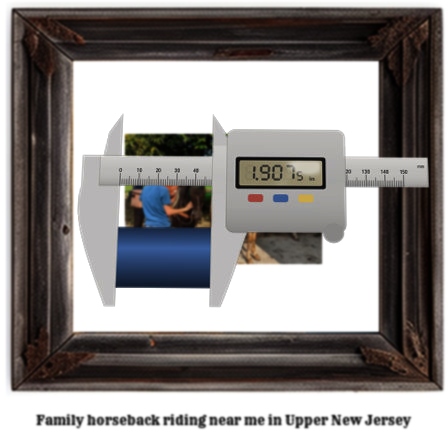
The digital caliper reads {"value": 1.9075, "unit": "in"}
